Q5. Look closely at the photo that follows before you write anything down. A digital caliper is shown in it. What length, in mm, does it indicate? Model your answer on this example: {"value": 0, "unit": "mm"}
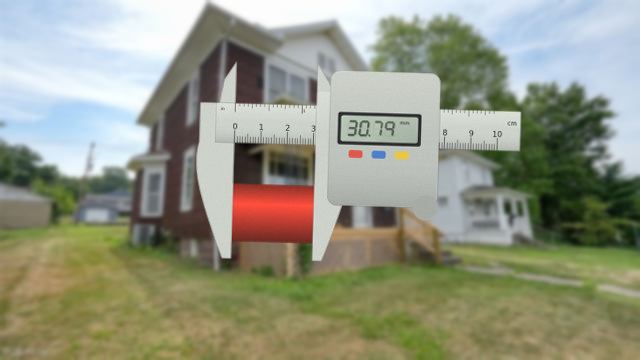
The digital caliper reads {"value": 30.79, "unit": "mm"}
